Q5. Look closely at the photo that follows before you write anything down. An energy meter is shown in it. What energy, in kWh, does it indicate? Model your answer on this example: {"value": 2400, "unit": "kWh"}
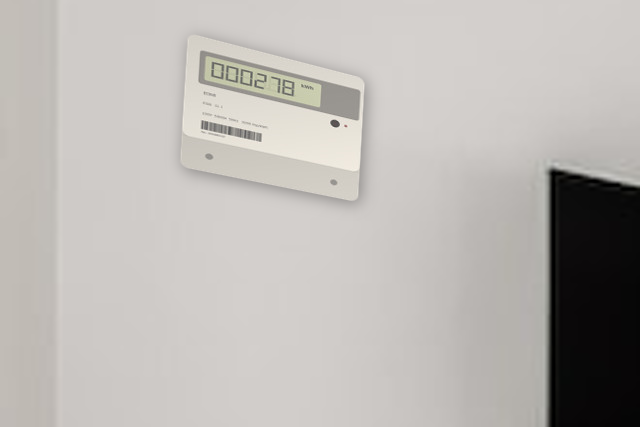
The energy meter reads {"value": 278, "unit": "kWh"}
